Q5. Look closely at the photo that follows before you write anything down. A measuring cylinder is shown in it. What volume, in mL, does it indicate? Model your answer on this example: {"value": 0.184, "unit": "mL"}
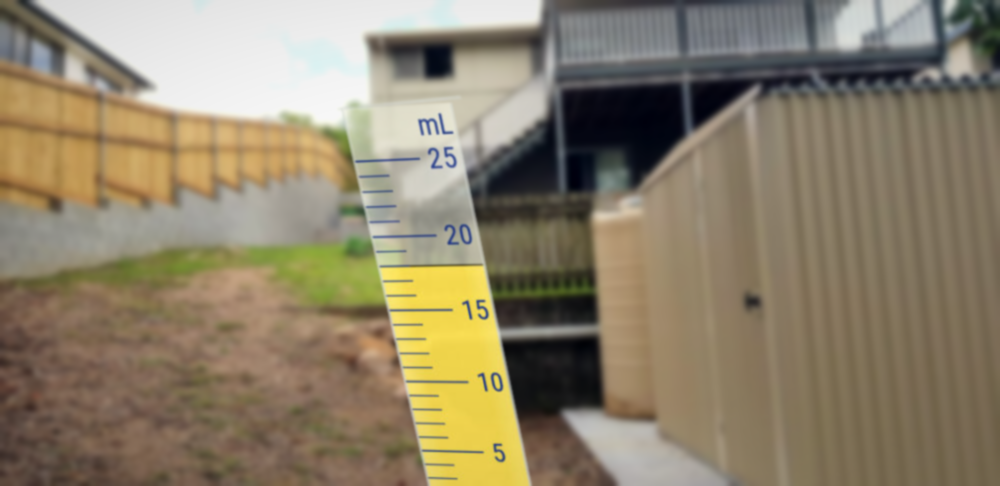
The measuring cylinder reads {"value": 18, "unit": "mL"}
